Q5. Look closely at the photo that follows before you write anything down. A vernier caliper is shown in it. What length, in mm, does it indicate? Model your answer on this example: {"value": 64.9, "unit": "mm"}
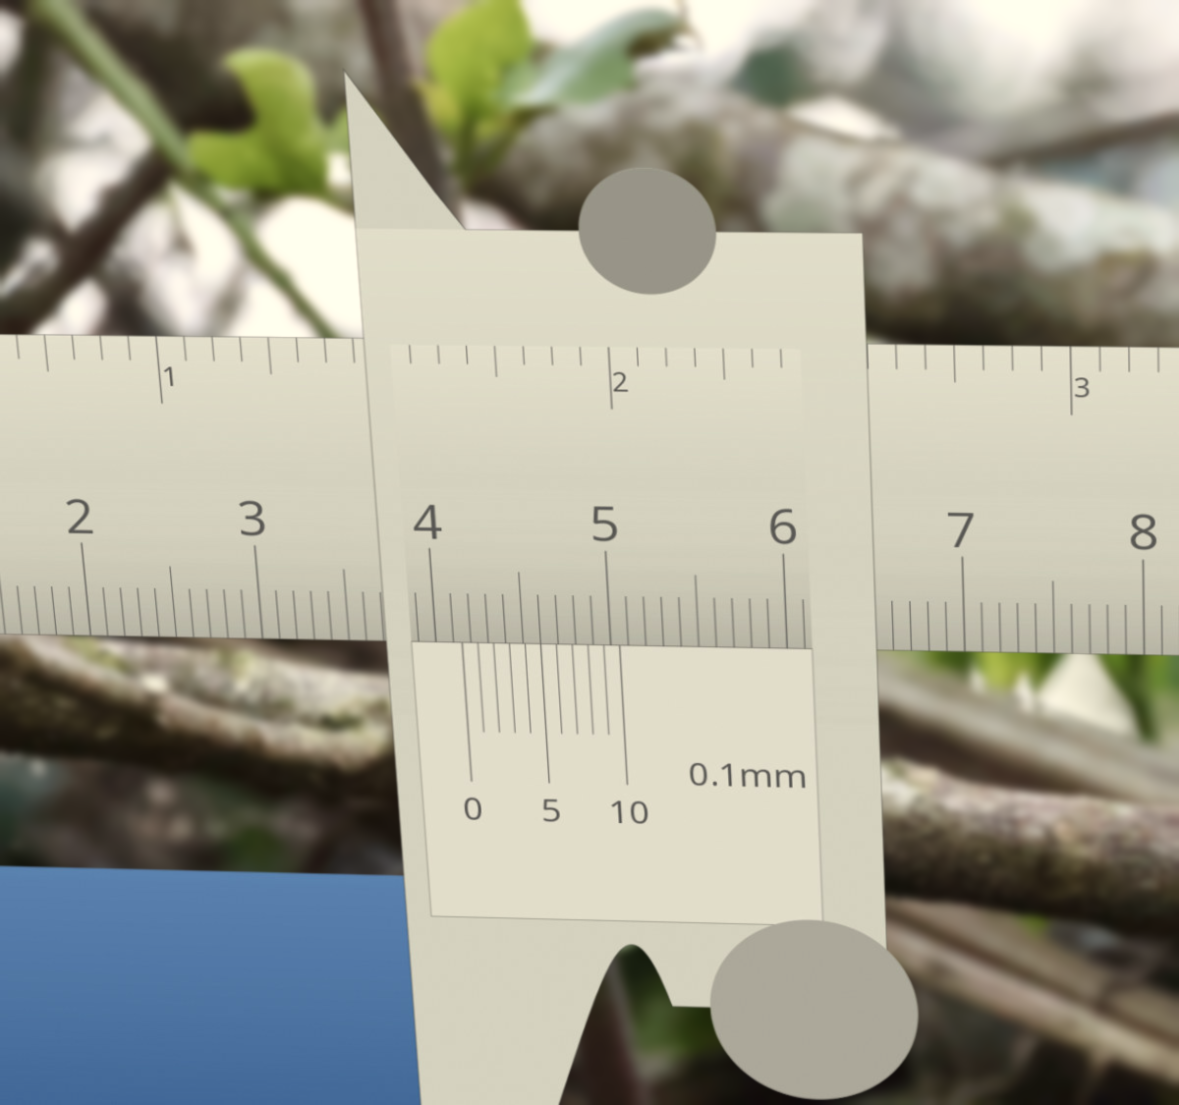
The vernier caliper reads {"value": 41.5, "unit": "mm"}
